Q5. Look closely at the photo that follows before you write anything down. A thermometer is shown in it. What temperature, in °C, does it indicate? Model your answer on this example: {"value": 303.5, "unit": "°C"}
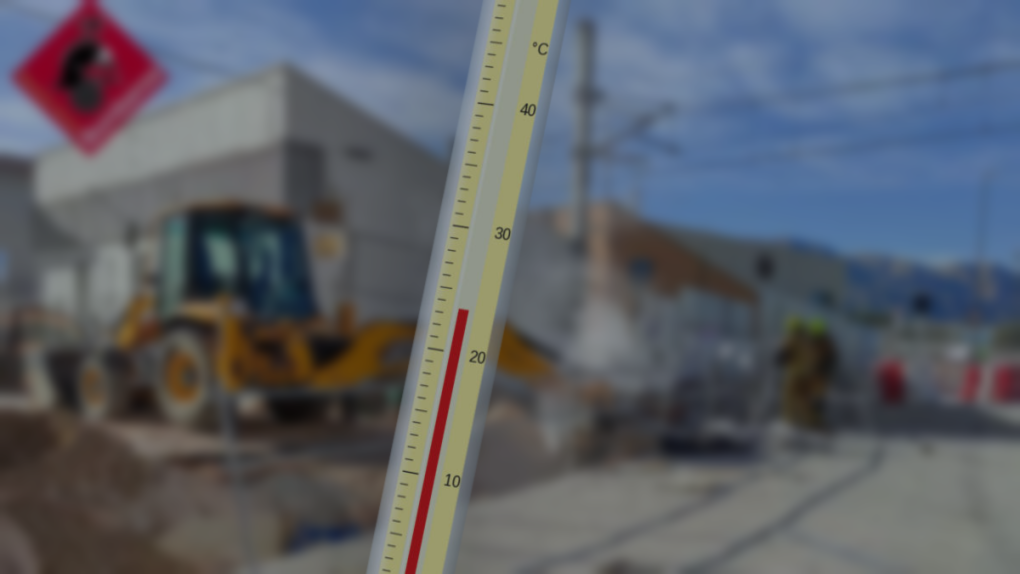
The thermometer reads {"value": 23.5, "unit": "°C"}
